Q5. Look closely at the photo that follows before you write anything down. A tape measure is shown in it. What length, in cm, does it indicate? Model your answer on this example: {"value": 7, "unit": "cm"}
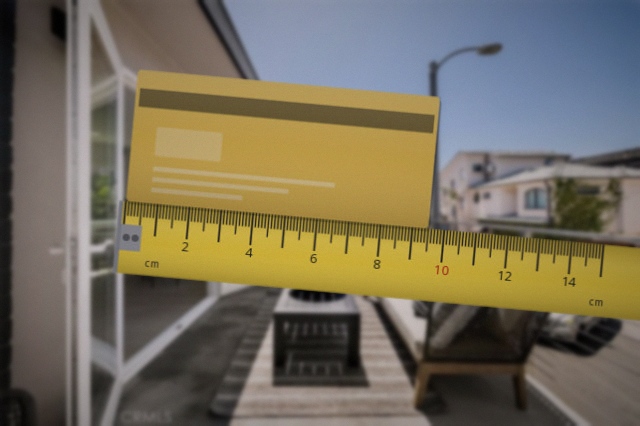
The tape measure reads {"value": 9.5, "unit": "cm"}
